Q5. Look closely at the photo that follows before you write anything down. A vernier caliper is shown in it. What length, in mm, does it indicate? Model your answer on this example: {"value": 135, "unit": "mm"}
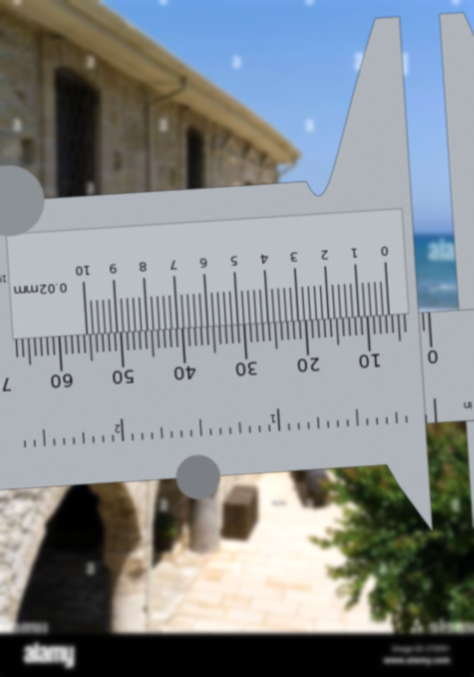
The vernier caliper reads {"value": 6.5, "unit": "mm"}
